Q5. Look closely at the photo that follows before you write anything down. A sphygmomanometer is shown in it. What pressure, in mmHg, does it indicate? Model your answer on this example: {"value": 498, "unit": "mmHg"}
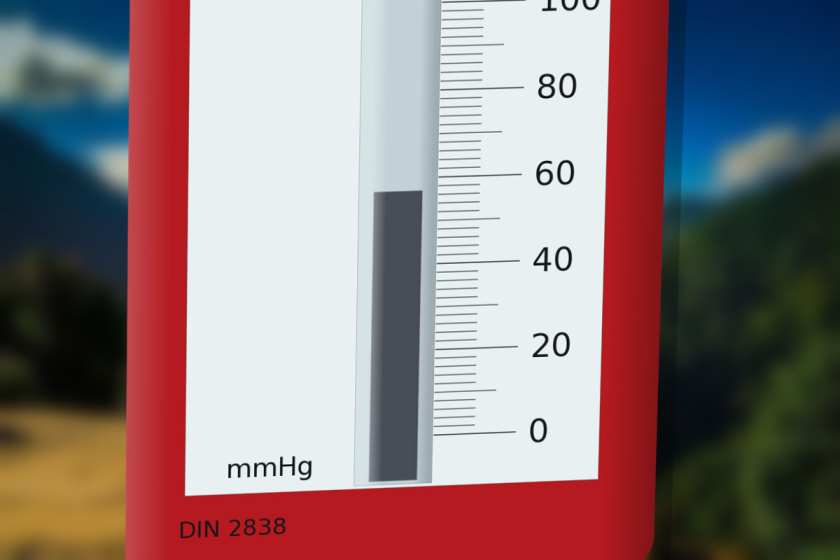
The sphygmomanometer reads {"value": 57, "unit": "mmHg"}
